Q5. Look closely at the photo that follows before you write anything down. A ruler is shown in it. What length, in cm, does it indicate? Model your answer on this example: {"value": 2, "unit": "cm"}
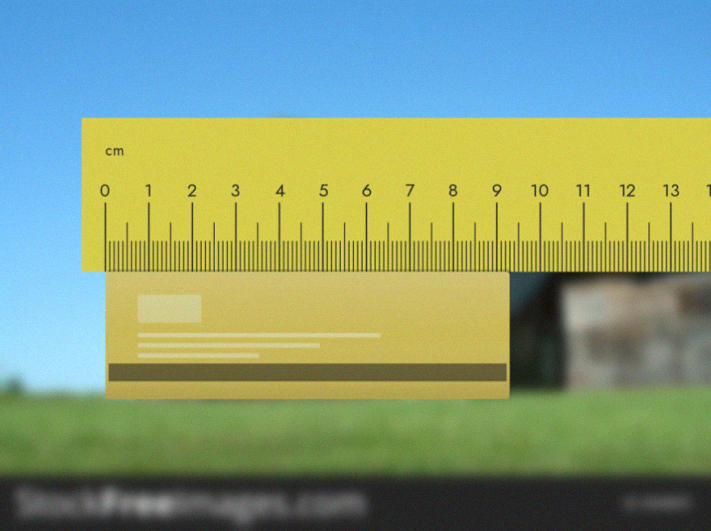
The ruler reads {"value": 9.3, "unit": "cm"}
